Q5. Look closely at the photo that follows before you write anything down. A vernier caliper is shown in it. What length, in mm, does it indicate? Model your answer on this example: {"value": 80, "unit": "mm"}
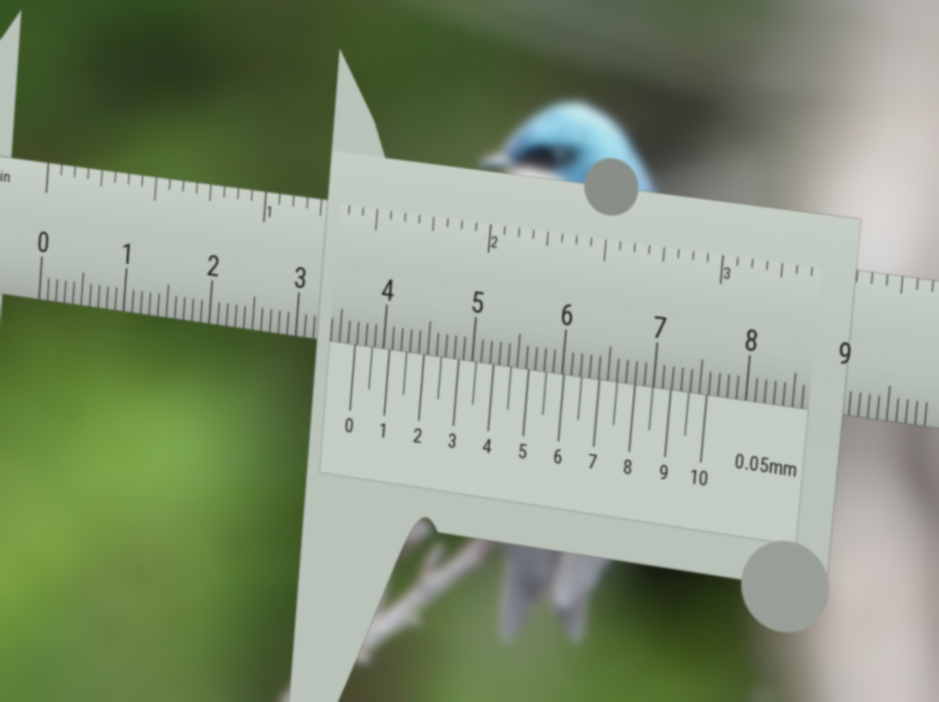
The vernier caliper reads {"value": 36.8, "unit": "mm"}
